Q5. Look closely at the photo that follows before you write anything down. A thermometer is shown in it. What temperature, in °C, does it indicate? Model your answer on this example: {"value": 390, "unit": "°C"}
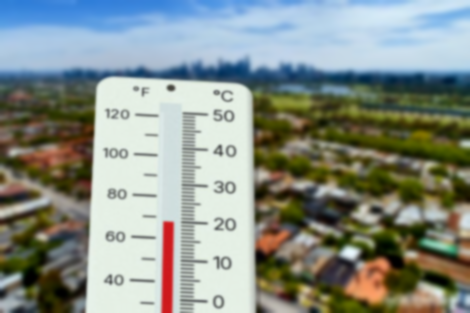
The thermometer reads {"value": 20, "unit": "°C"}
